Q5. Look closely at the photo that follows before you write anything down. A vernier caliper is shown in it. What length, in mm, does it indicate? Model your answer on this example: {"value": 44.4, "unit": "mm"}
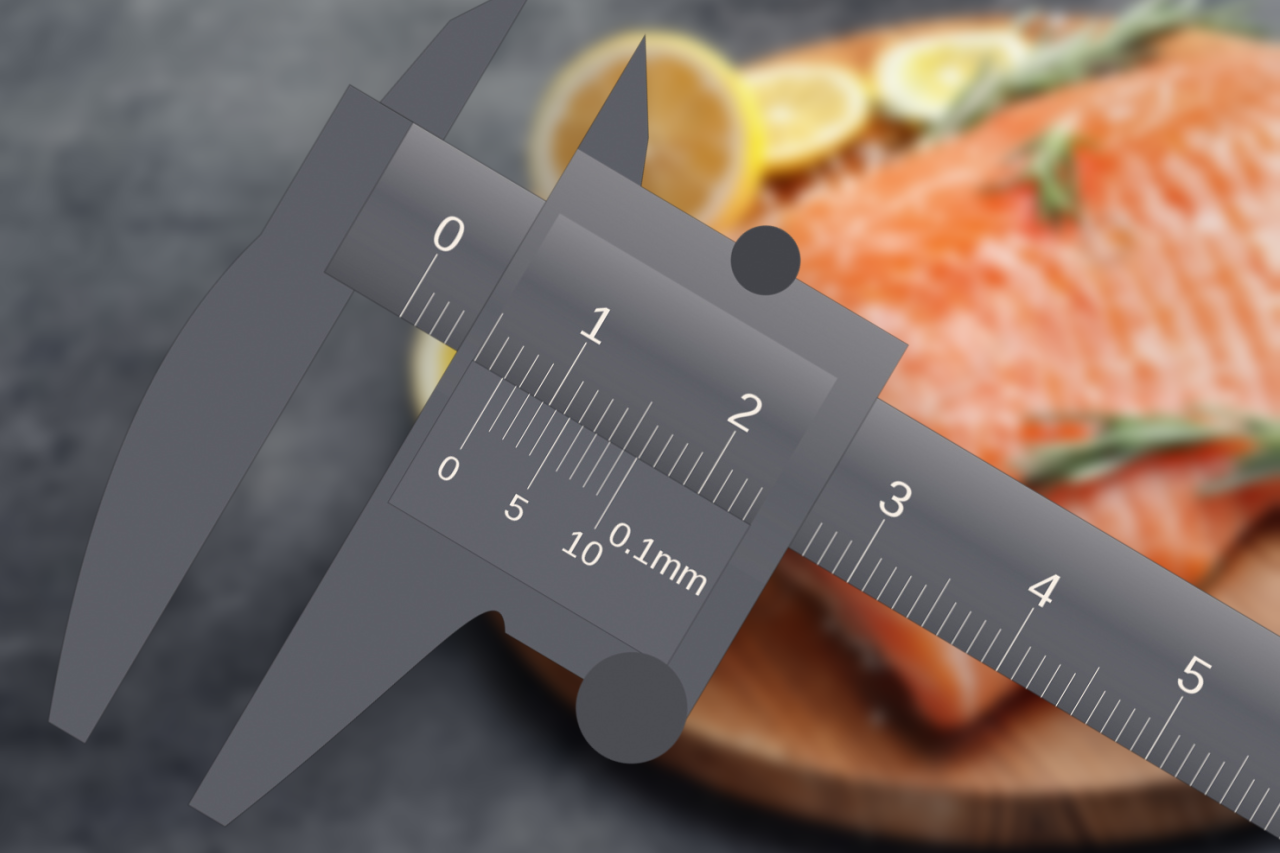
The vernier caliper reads {"value": 6.9, "unit": "mm"}
